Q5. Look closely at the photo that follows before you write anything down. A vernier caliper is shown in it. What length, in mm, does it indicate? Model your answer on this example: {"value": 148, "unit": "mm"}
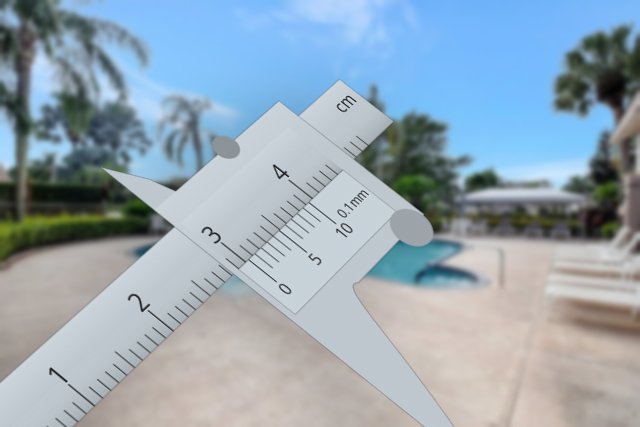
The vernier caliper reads {"value": 30.4, "unit": "mm"}
